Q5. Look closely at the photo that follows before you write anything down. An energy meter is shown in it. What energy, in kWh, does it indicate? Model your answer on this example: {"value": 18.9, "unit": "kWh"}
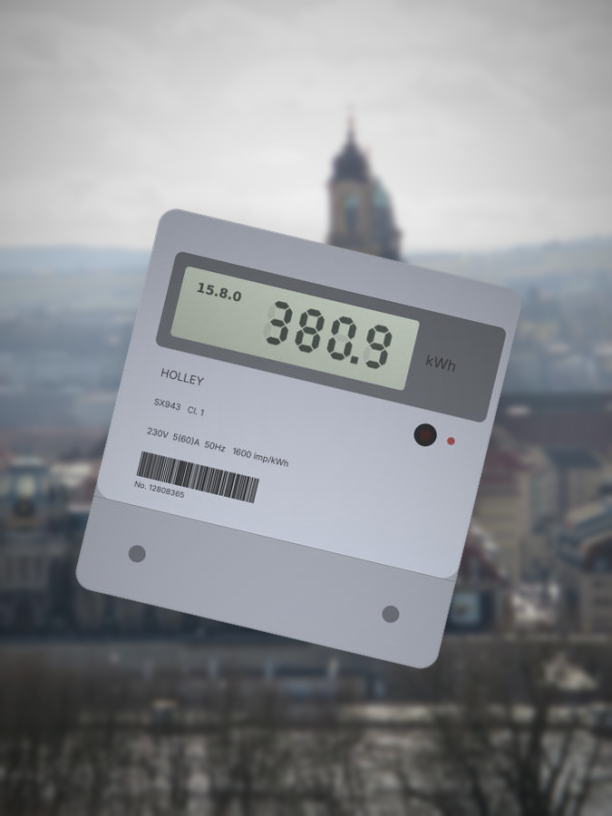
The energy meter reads {"value": 380.9, "unit": "kWh"}
